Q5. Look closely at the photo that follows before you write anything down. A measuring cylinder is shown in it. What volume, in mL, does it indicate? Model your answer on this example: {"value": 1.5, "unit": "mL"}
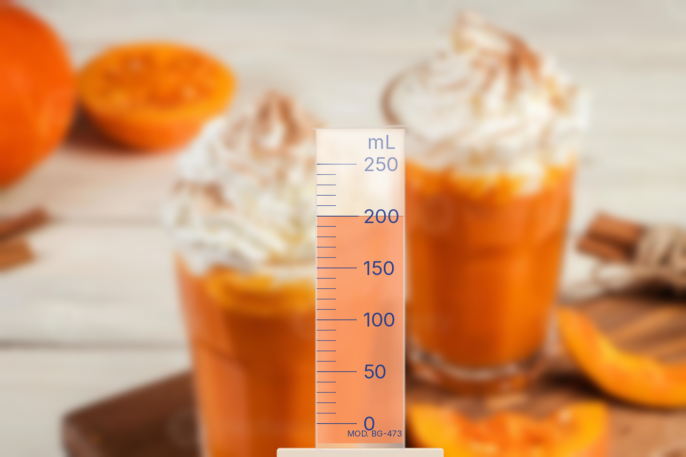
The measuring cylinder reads {"value": 200, "unit": "mL"}
